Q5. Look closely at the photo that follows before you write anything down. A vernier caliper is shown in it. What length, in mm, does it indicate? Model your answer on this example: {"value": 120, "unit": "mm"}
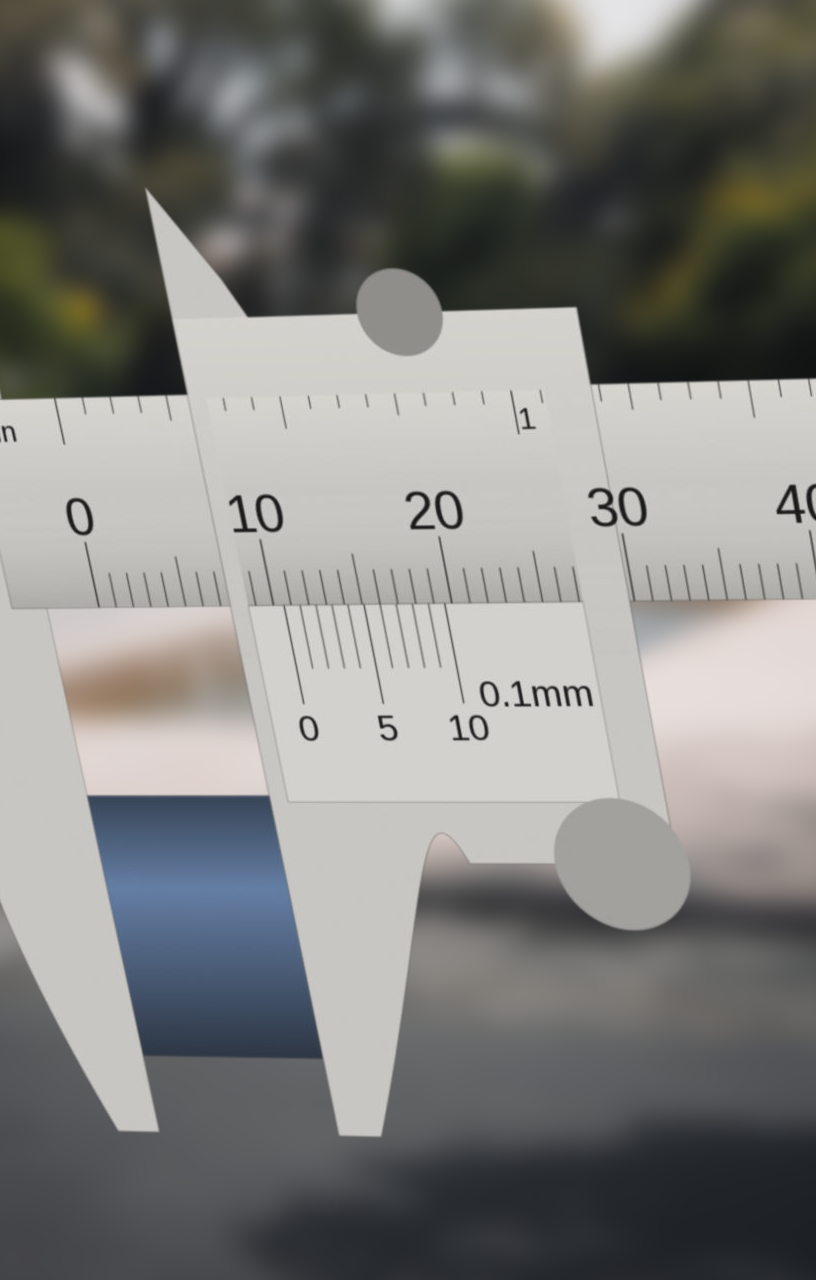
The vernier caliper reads {"value": 10.6, "unit": "mm"}
